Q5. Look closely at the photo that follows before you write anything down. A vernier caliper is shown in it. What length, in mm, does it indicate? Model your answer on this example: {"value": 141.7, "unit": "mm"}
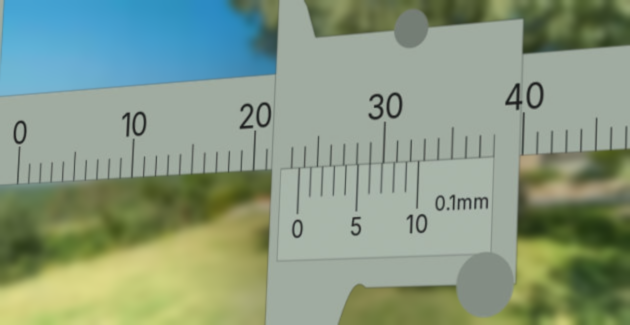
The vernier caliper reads {"value": 23.6, "unit": "mm"}
